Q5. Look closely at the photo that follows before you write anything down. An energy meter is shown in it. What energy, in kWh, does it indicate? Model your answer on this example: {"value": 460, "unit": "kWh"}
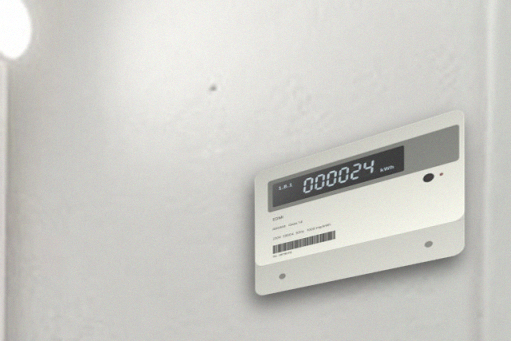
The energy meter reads {"value": 24, "unit": "kWh"}
